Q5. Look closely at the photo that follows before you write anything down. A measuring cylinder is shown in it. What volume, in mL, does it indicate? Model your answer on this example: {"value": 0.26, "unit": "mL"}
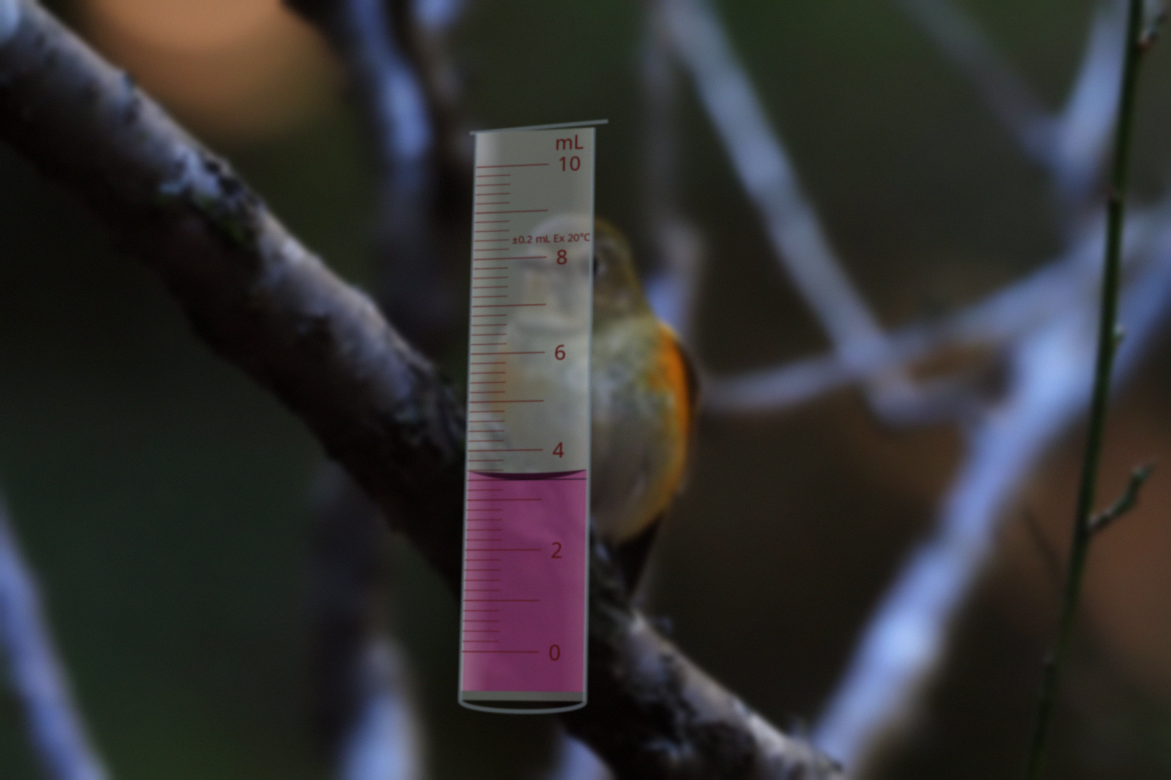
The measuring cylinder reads {"value": 3.4, "unit": "mL"}
